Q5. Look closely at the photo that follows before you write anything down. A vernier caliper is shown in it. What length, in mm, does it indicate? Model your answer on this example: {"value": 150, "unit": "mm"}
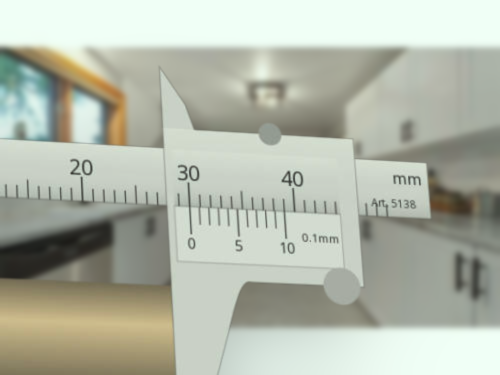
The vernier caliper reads {"value": 30.0, "unit": "mm"}
